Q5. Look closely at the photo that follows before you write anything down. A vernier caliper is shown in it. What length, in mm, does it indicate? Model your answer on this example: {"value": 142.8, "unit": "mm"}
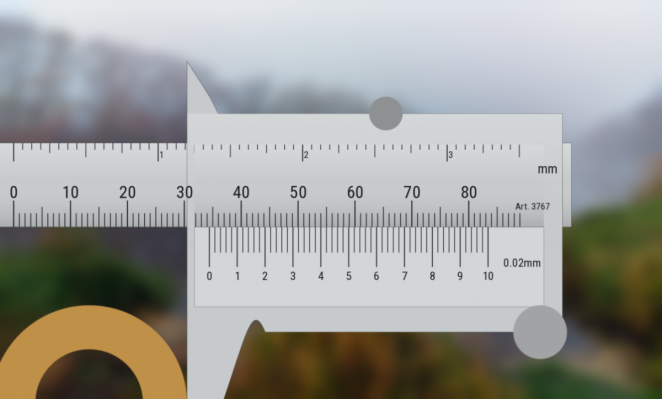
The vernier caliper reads {"value": 34.4, "unit": "mm"}
